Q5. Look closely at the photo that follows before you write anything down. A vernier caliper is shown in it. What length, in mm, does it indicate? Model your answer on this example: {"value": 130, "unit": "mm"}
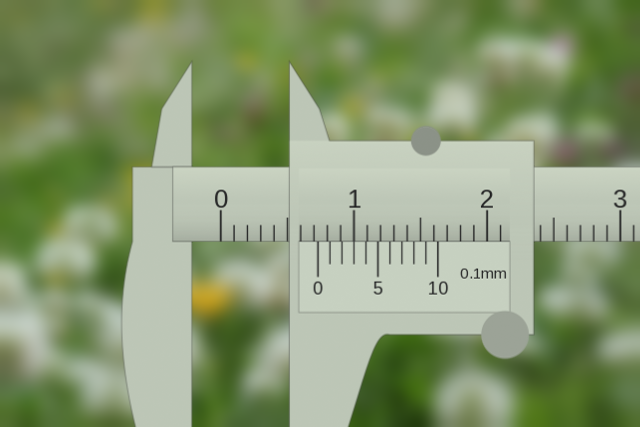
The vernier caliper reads {"value": 7.3, "unit": "mm"}
